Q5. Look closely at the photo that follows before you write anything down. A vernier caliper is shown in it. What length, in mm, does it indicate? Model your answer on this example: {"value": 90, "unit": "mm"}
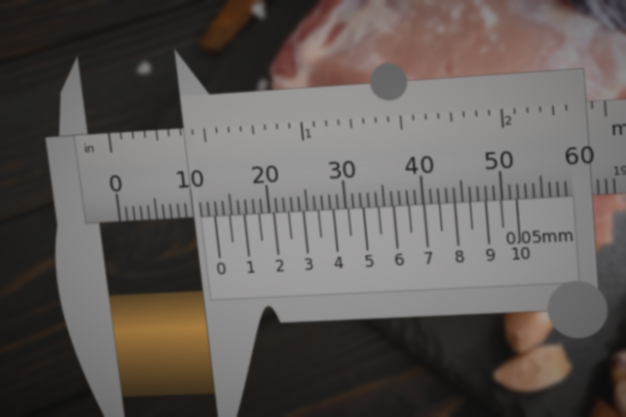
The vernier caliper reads {"value": 12.8, "unit": "mm"}
